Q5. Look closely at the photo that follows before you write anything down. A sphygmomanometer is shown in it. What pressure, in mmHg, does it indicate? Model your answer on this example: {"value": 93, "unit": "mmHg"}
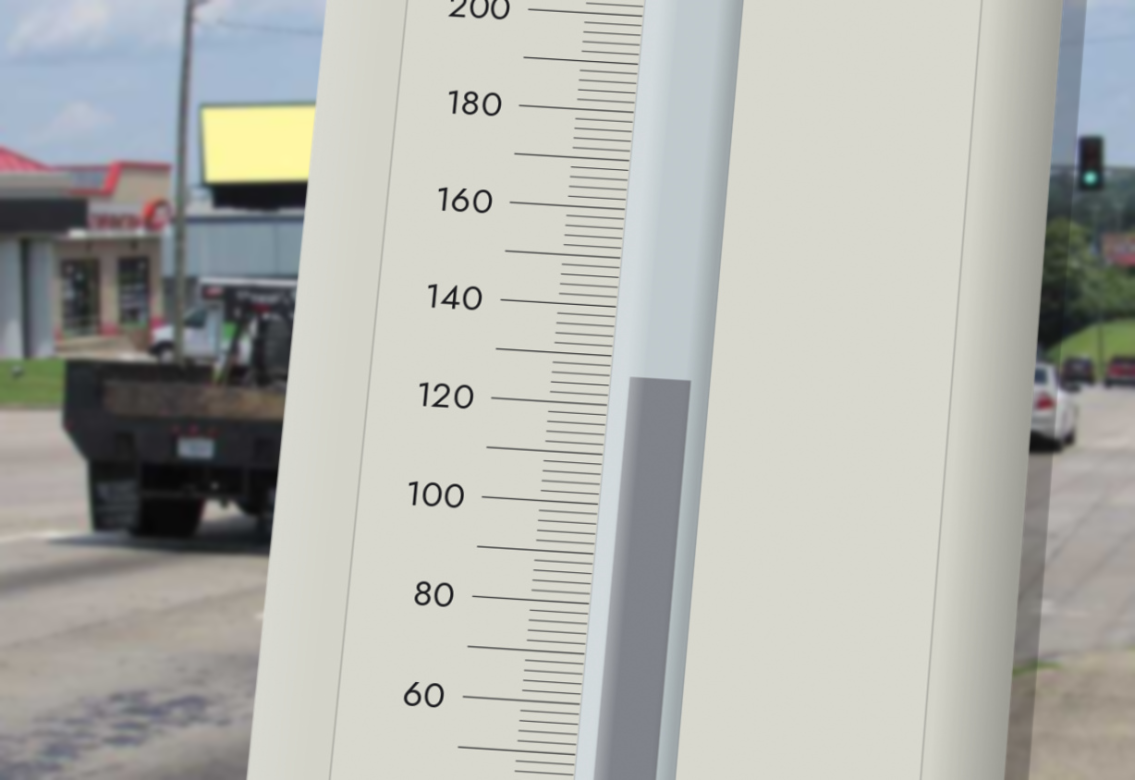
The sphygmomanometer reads {"value": 126, "unit": "mmHg"}
